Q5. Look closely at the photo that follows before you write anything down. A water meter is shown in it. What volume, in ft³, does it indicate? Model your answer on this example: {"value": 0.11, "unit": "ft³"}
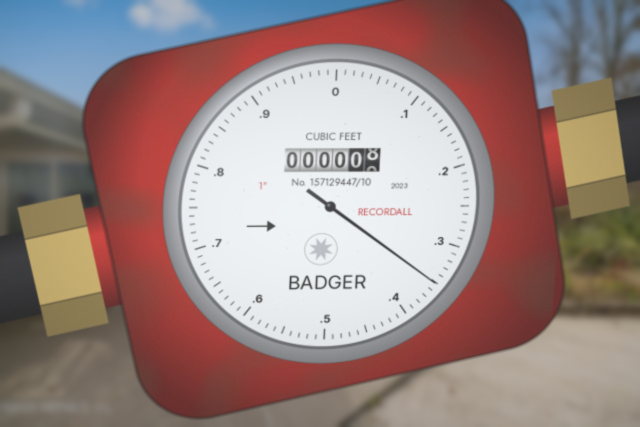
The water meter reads {"value": 8.35, "unit": "ft³"}
